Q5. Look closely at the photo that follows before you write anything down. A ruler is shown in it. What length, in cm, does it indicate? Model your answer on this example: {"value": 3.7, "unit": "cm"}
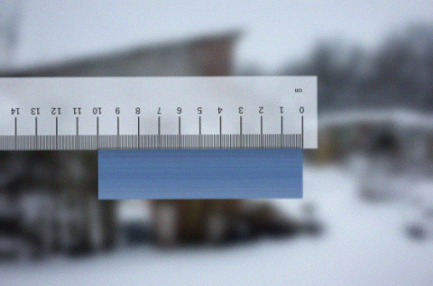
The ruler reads {"value": 10, "unit": "cm"}
